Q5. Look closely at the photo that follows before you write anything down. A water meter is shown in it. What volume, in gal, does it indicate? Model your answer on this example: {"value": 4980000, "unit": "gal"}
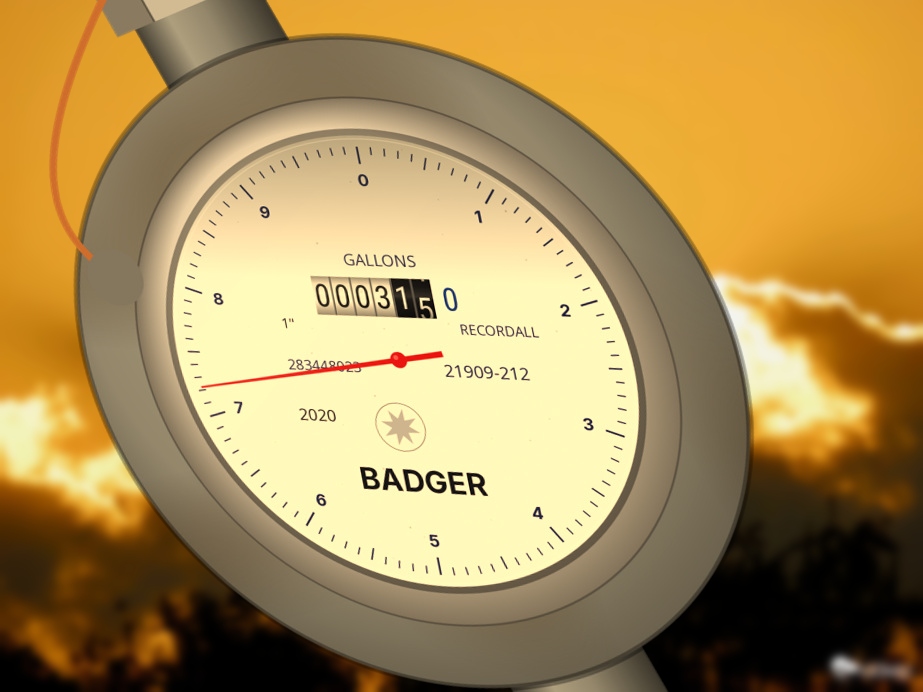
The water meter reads {"value": 3147.2, "unit": "gal"}
